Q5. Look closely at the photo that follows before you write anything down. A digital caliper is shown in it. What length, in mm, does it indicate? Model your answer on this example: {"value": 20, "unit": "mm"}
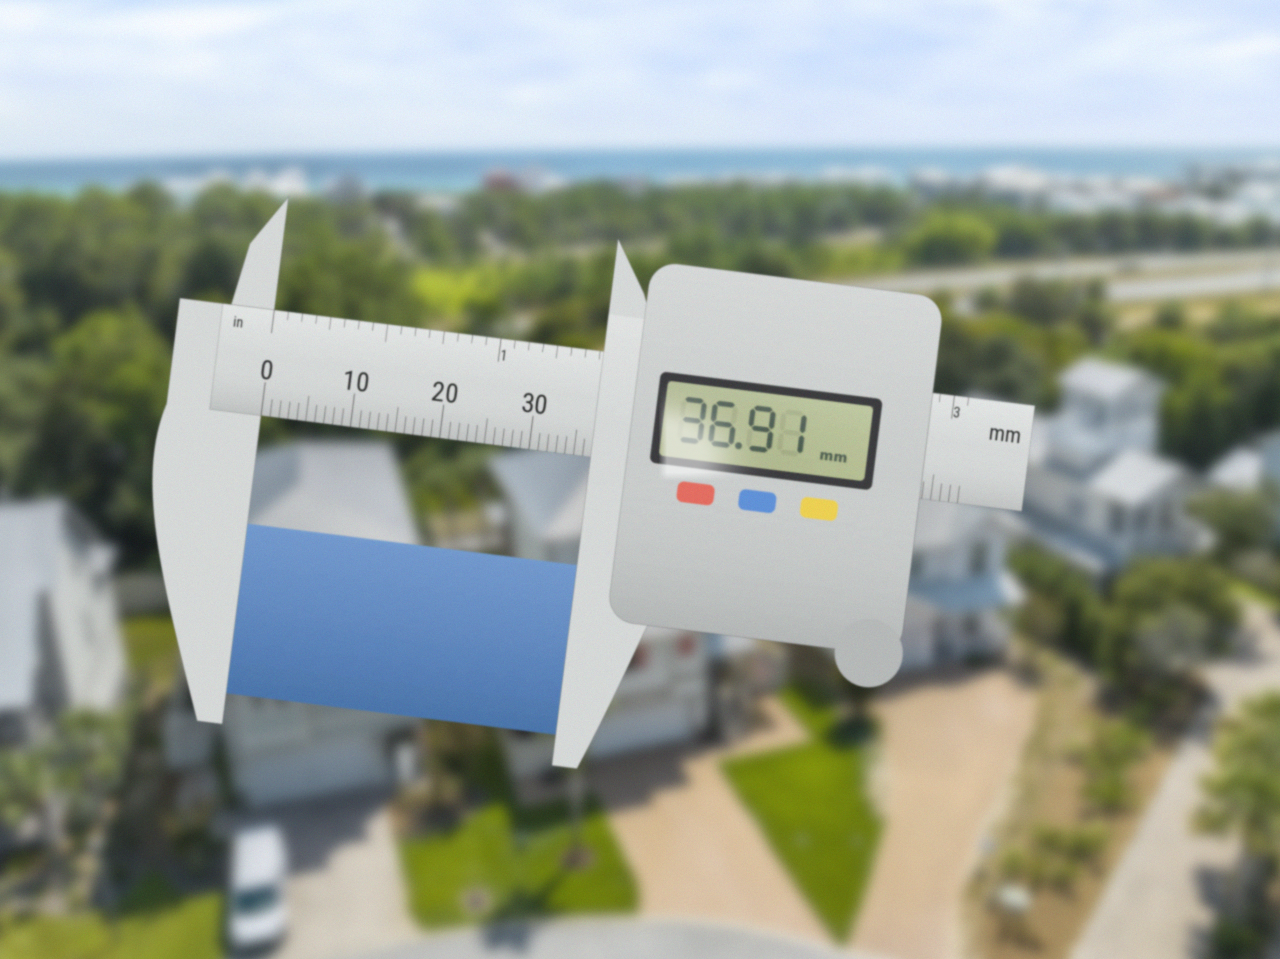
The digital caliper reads {"value": 36.91, "unit": "mm"}
